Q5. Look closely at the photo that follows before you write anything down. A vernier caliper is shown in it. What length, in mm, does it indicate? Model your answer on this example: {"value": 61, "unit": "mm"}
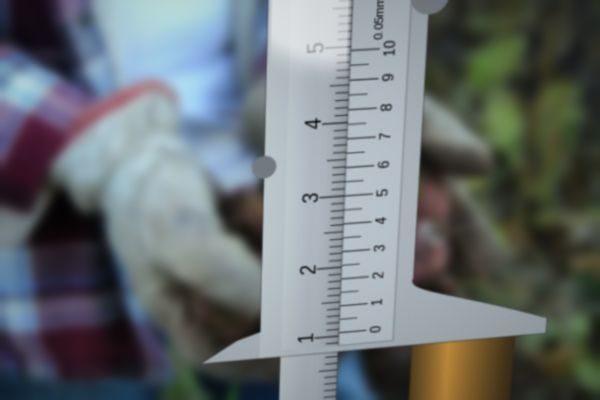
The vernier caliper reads {"value": 10.5, "unit": "mm"}
